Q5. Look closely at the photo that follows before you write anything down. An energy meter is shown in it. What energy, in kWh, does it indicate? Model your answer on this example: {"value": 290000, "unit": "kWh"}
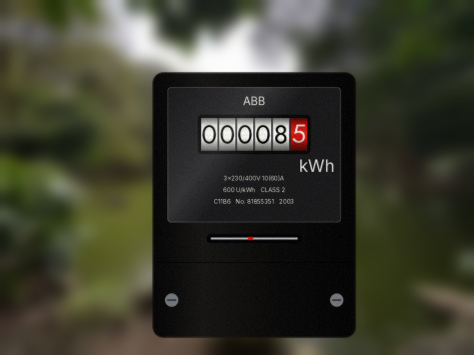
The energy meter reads {"value": 8.5, "unit": "kWh"}
